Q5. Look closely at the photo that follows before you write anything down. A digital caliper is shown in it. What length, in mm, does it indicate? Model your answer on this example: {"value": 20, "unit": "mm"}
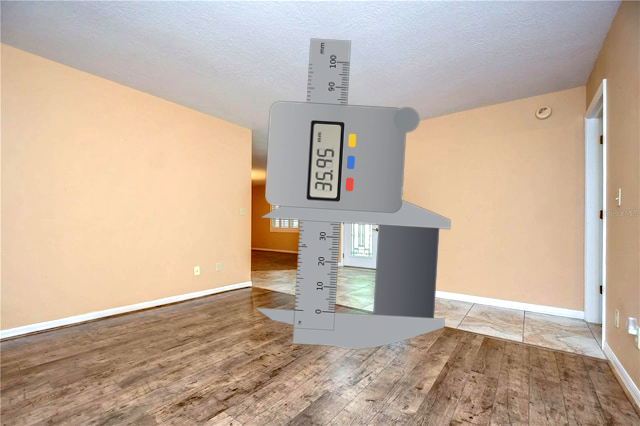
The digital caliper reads {"value": 35.95, "unit": "mm"}
